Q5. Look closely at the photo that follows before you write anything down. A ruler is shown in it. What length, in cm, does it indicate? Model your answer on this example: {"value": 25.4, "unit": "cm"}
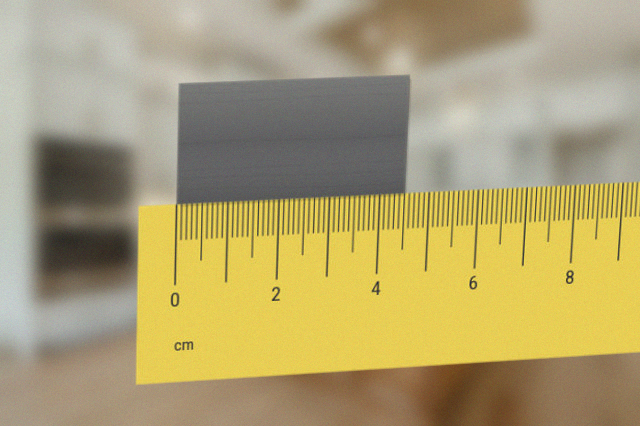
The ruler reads {"value": 4.5, "unit": "cm"}
